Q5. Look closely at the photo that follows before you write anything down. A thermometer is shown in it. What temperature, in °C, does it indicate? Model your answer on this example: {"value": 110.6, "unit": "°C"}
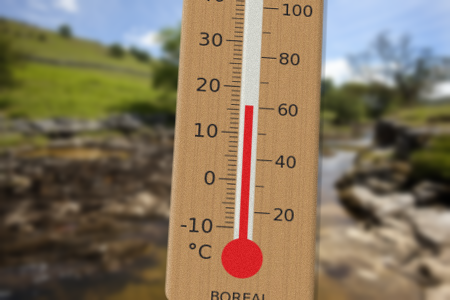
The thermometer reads {"value": 16, "unit": "°C"}
